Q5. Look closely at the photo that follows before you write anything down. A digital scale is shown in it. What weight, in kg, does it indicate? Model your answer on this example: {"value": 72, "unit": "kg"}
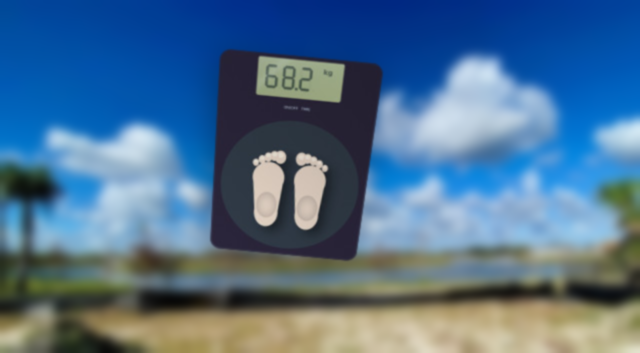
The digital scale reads {"value": 68.2, "unit": "kg"}
